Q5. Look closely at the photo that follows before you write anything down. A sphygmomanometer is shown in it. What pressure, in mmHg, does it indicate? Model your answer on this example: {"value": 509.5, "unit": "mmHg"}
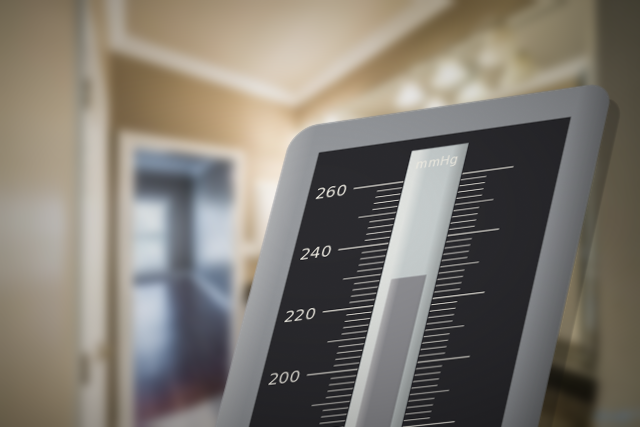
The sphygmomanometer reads {"value": 228, "unit": "mmHg"}
